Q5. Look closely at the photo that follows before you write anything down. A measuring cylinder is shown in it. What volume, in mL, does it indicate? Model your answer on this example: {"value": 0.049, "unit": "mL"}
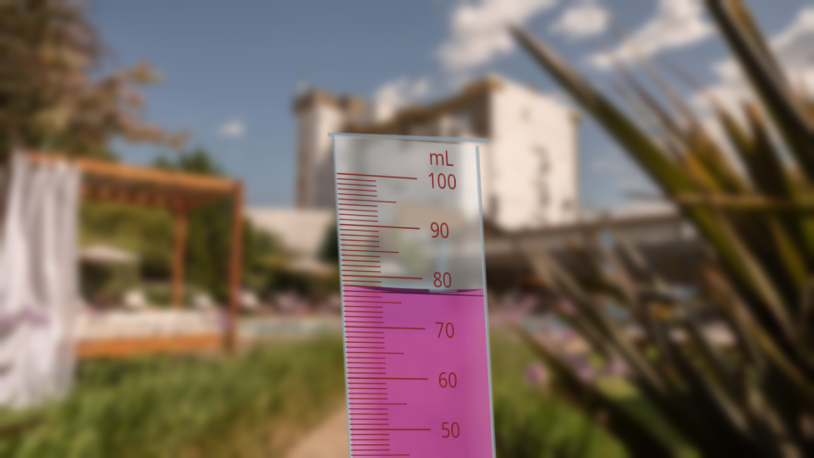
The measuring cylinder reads {"value": 77, "unit": "mL"}
